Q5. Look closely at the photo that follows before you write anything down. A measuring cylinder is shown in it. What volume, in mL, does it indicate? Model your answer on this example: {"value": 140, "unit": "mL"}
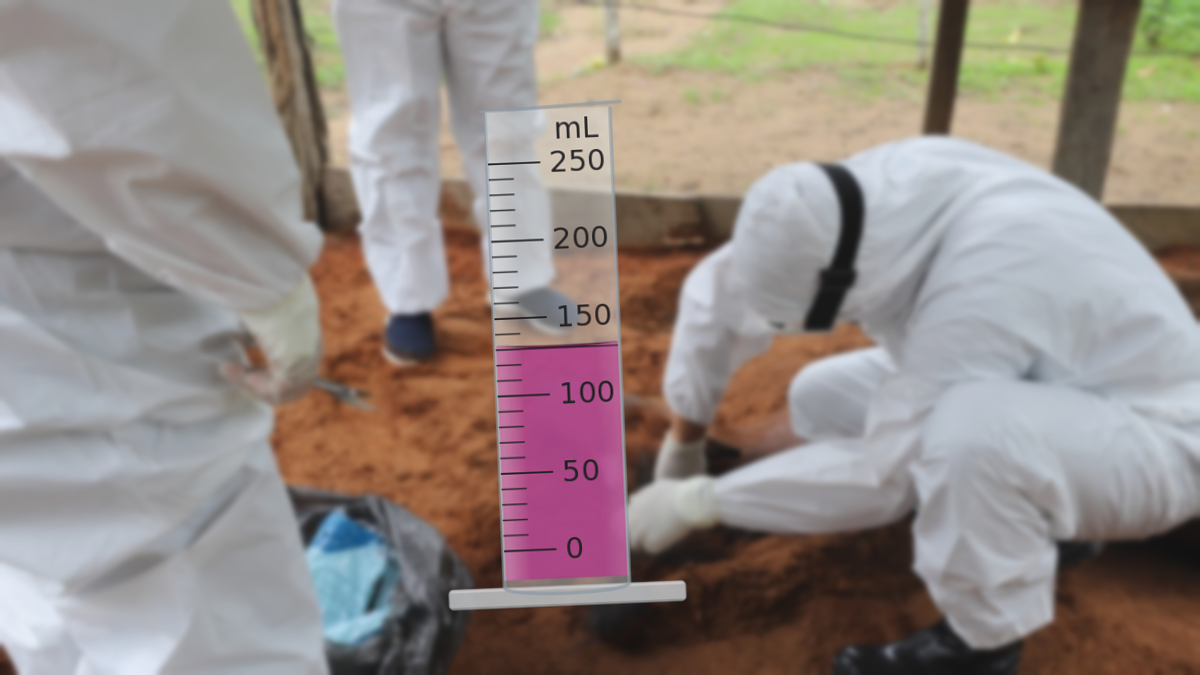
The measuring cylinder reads {"value": 130, "unit": "mL"}
